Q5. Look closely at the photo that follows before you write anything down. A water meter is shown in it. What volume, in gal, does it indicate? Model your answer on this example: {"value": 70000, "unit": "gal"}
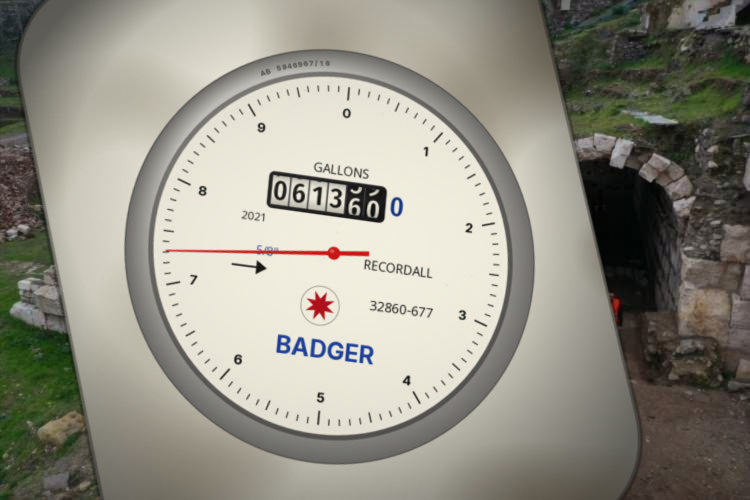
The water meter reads {"value": 613597.3, "unit": "gal"}
